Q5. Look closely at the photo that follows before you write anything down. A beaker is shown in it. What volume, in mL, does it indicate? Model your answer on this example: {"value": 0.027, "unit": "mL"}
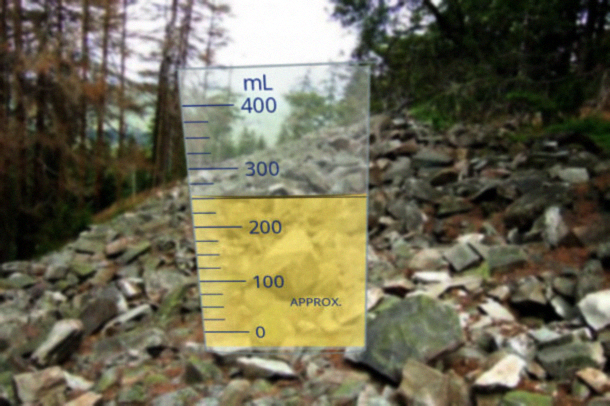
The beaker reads {"value": 250, "unit": "mL"}
